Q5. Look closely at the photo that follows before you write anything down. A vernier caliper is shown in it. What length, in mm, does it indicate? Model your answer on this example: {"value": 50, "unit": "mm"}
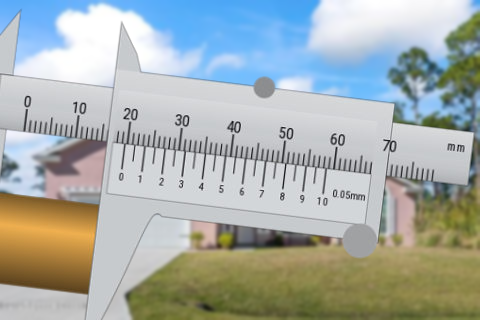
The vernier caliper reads {"value": 19.5, "unit": "mm"}
